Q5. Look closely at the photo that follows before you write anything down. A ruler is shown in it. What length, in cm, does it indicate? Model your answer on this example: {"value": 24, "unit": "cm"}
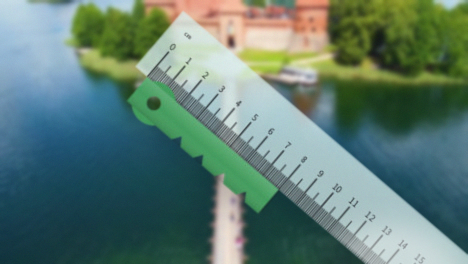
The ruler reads {"value": 8, "unit": "cm"}
